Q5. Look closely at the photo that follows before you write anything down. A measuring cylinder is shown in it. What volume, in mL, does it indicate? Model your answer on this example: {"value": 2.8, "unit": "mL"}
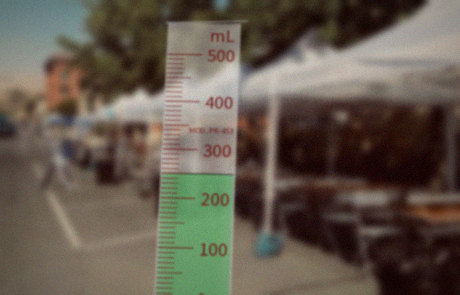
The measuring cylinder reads {"value": 250, "unit": "mL"}
